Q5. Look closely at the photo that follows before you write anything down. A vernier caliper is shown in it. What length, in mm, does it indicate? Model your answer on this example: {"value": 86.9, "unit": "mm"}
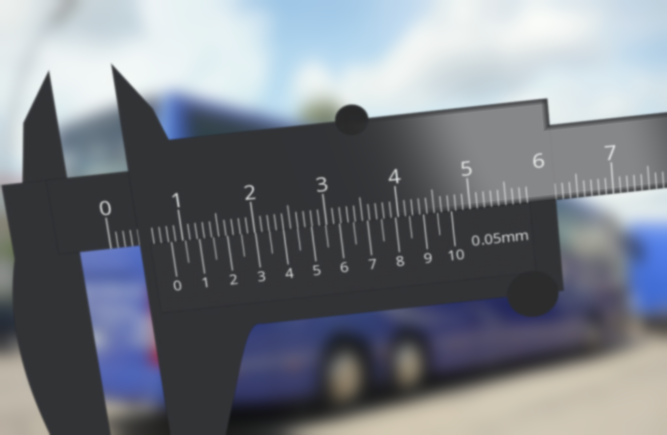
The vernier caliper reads {"value": 8.4, "unit": "mm"}
